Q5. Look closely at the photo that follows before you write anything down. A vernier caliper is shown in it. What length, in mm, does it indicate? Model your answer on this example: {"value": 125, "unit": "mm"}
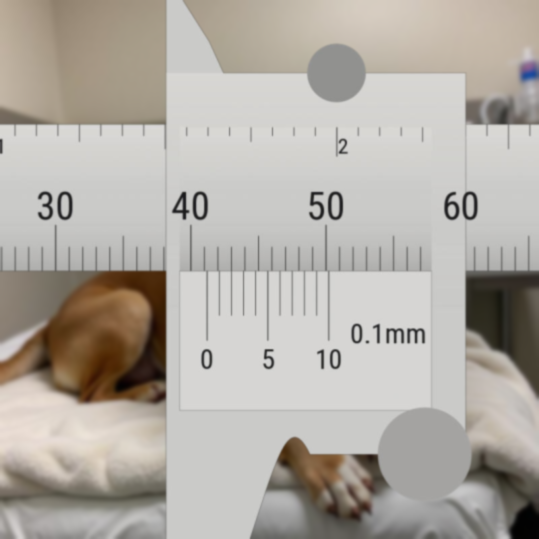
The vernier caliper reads {"value": 41.2, "unit": "mm"}
